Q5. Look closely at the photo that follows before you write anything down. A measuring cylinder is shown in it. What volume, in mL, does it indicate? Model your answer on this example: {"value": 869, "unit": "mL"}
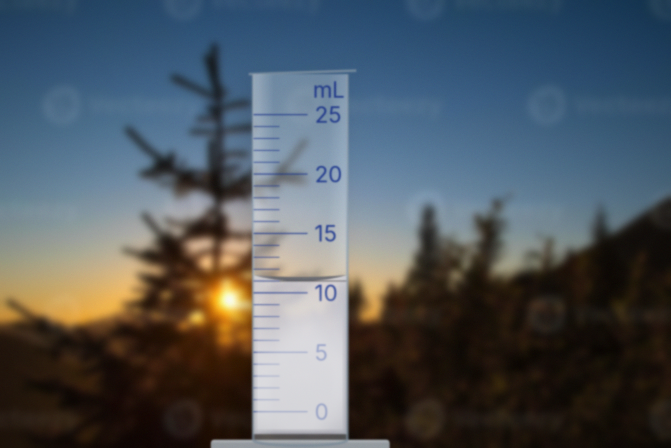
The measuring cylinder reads {"value": 11, "unit": "mL"}
